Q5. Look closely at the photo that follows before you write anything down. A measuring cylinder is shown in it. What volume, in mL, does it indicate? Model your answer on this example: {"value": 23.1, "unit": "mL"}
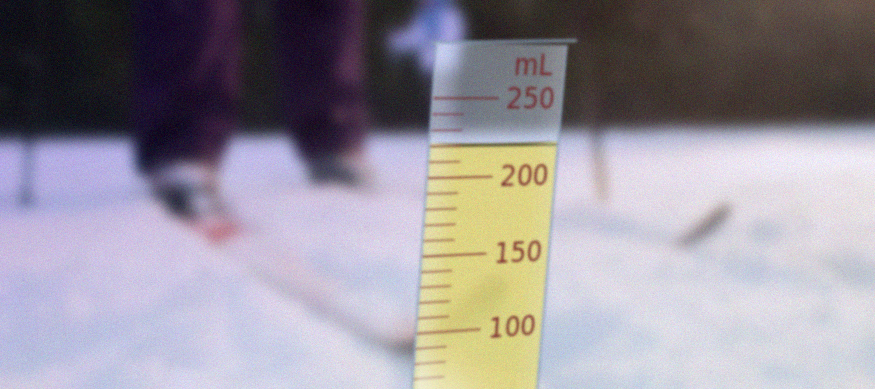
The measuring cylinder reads {"value": 220, "unit": "mL"}
